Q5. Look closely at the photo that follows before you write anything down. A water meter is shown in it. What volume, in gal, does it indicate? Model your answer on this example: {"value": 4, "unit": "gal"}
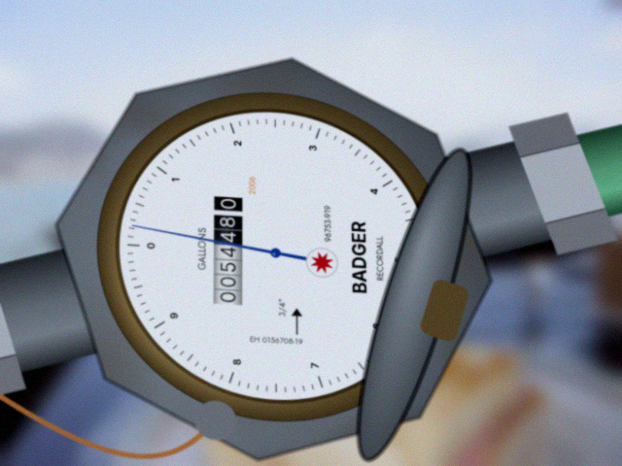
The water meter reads {"value": 54480.2, "unit": "gal"}
